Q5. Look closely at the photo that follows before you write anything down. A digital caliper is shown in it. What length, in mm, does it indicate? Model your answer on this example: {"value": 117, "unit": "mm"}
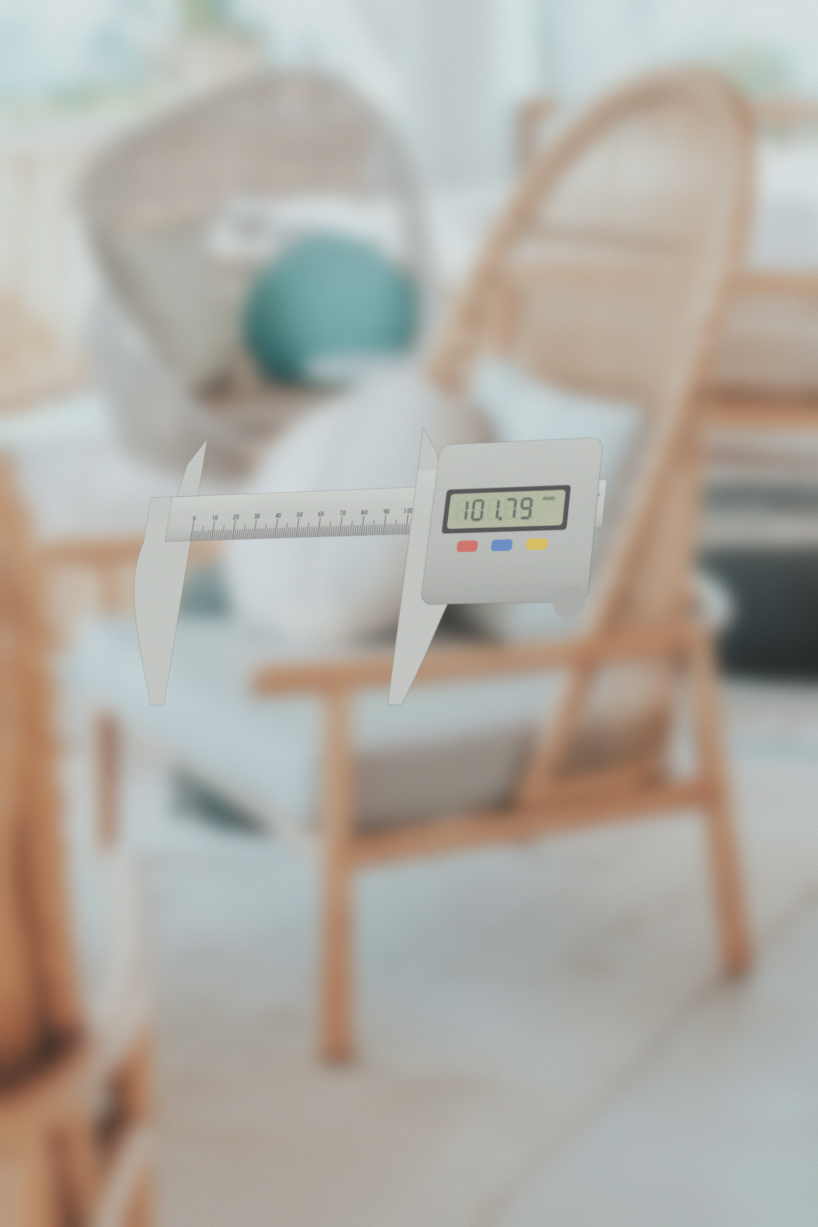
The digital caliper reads {"value": 101.79, "unit": "mm"}
